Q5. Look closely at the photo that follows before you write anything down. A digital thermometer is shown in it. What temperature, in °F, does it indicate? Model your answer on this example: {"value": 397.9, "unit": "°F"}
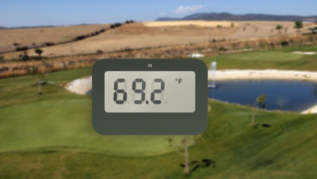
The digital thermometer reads {"value": 69.2, "unit": "°F"}
